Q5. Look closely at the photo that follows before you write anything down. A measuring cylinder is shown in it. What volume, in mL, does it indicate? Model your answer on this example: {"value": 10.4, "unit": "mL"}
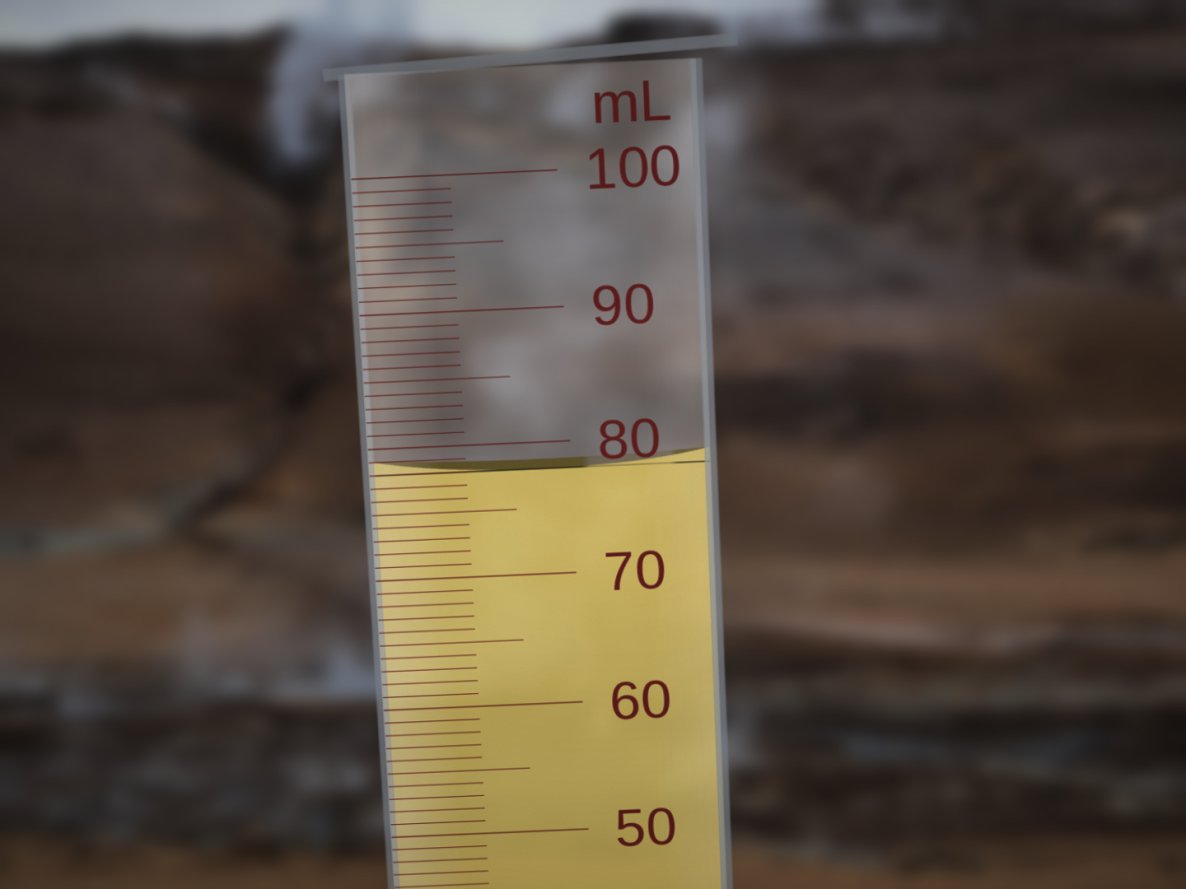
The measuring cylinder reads {"value": 78, "unit": "mL"}
